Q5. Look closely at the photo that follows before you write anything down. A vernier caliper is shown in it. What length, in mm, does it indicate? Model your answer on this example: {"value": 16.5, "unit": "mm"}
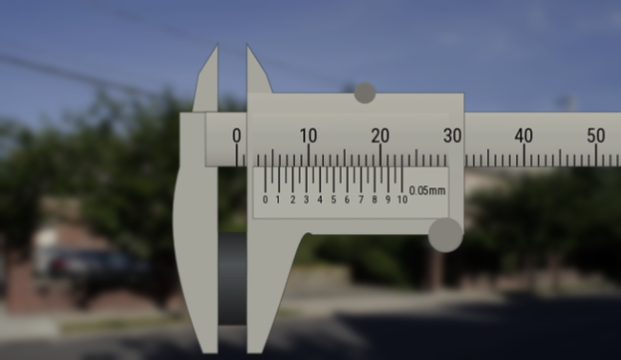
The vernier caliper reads {"value": 4.0, "unit": "mm"}
